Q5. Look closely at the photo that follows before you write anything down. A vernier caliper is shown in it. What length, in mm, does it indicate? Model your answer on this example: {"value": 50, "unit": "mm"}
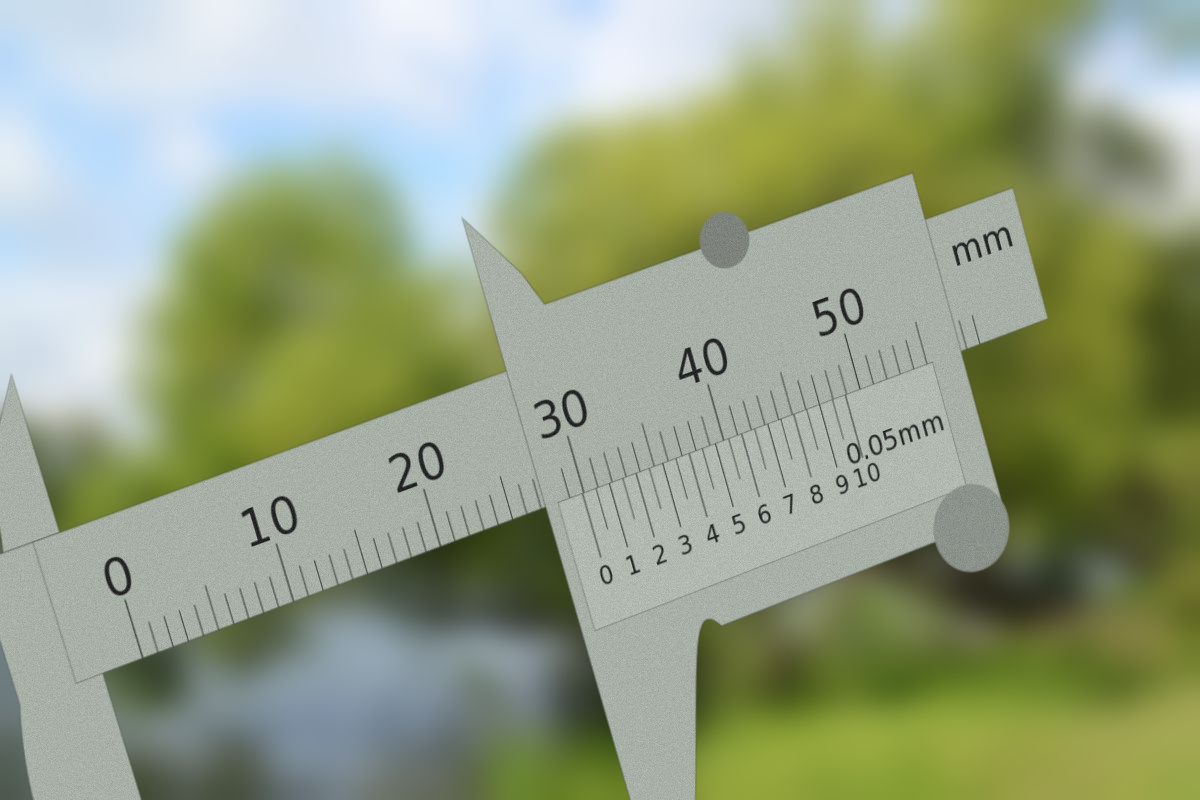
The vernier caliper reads {"value": 29.9, "unit": "mm"}
